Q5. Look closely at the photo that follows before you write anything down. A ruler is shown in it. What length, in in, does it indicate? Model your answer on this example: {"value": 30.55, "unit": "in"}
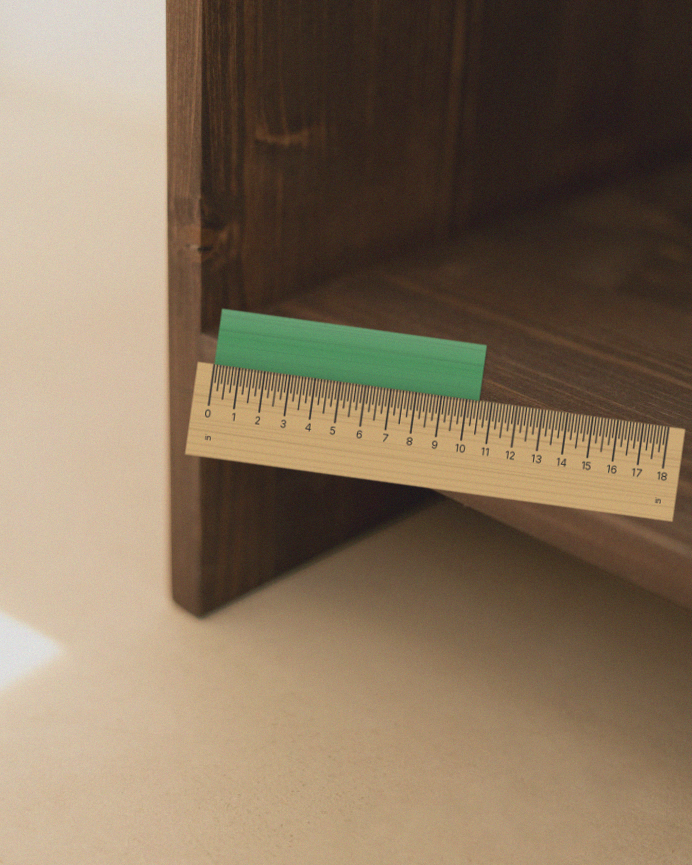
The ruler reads {"value": 10.5, "unit": "in"}
